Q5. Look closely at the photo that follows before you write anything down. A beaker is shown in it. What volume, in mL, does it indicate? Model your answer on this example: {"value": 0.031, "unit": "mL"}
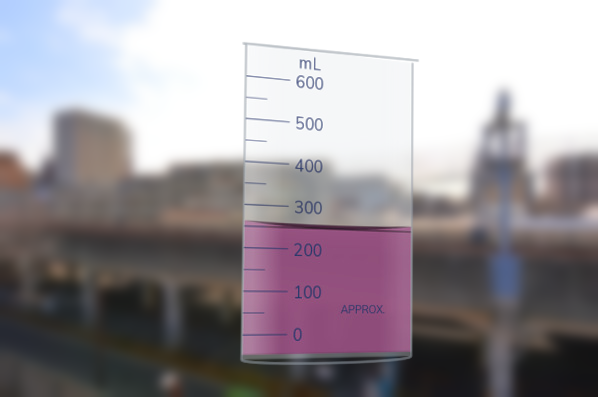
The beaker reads {"value": 250, "unit": "mL"}
